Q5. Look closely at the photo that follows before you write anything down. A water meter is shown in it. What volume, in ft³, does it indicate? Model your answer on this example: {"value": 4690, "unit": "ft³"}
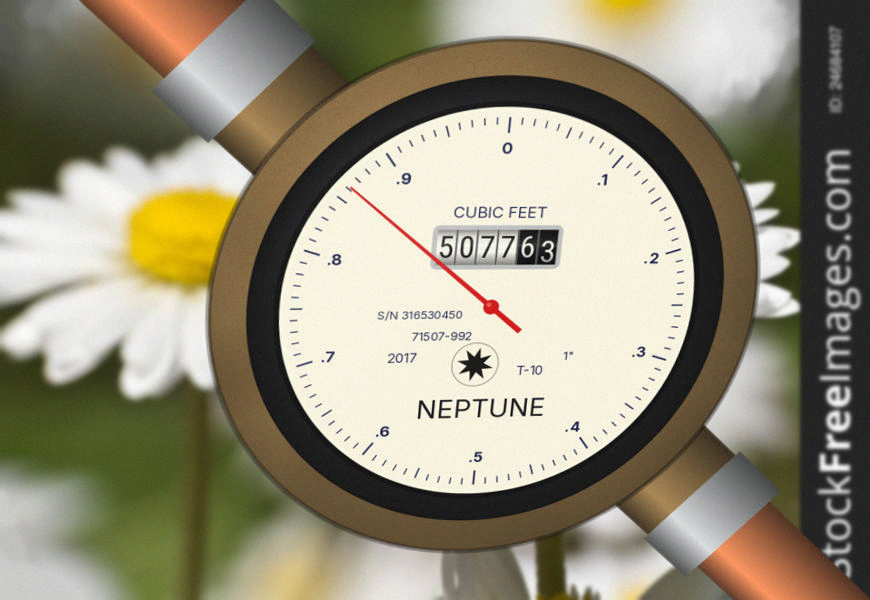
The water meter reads {"value": 507762.86, "unit": "ft³"}
